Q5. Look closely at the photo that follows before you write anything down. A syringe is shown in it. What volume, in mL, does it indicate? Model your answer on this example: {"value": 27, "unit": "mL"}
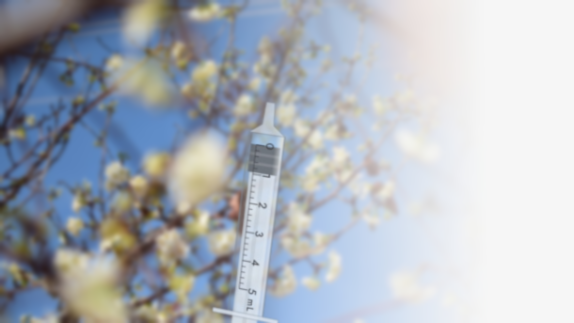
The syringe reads {"value": 0, "unit": "mL"}
